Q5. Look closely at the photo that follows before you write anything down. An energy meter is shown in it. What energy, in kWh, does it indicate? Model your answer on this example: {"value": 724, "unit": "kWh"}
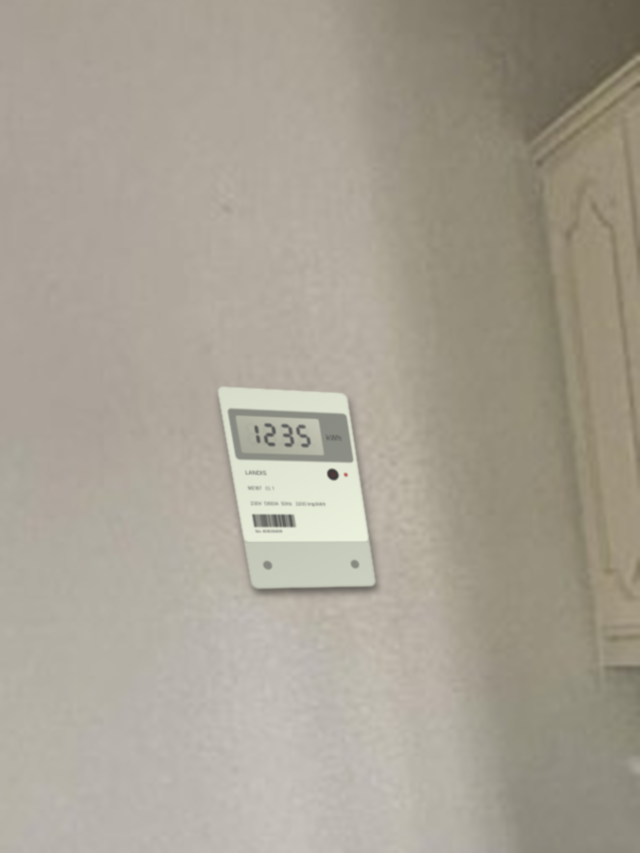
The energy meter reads {"value": 1235, "unit": "kWh"}
